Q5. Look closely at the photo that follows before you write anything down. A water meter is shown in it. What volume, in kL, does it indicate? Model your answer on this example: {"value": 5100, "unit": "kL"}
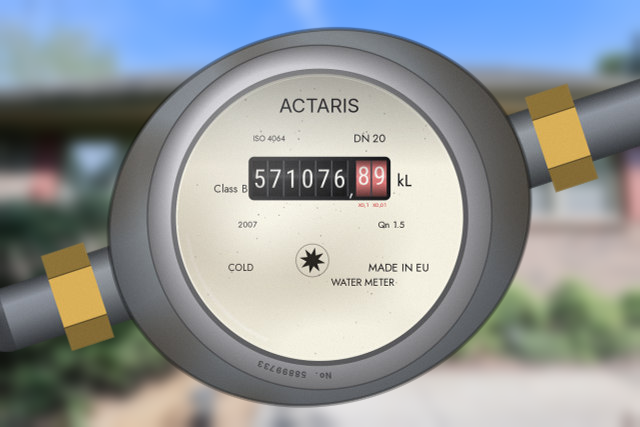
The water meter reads {"value": 571076.89, "unit": "kL"}
